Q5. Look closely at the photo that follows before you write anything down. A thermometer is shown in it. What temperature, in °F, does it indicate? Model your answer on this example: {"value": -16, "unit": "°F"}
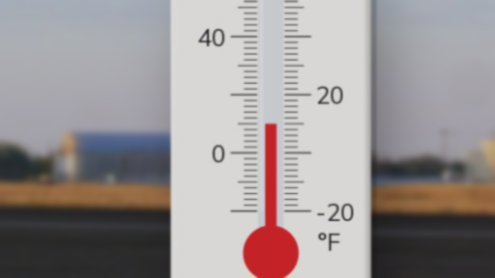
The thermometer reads {"value": 10, "unit": "°F"}
